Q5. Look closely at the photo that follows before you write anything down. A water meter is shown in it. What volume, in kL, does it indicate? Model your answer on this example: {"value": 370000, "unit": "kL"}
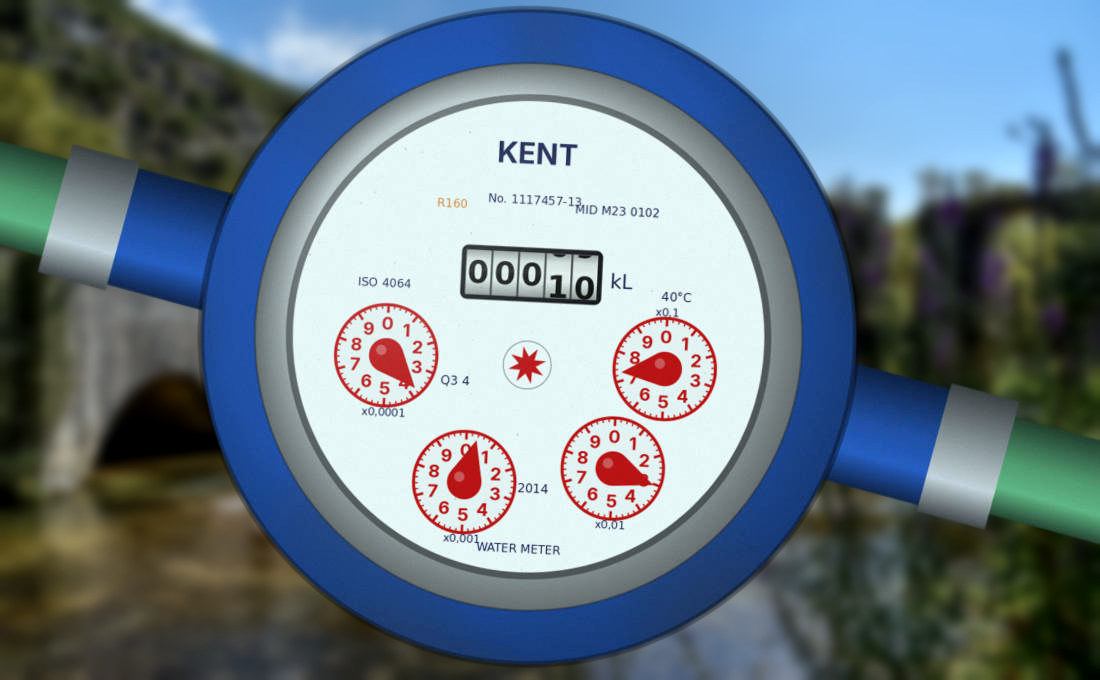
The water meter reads {"value": 9.7303, "unit": "kL"}
